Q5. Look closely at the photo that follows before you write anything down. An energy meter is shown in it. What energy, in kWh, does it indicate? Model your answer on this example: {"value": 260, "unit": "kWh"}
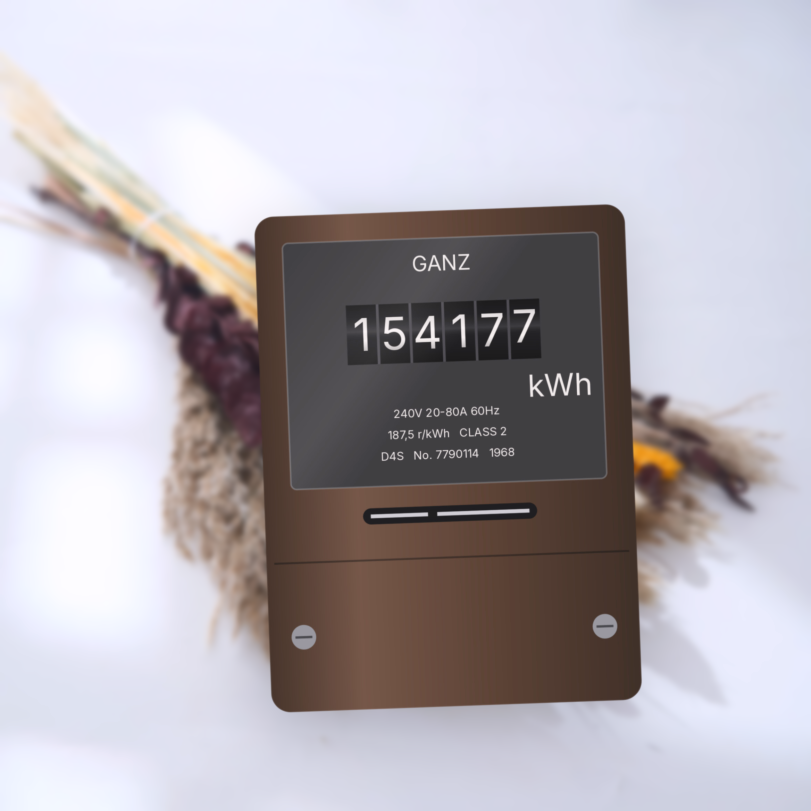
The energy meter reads {"value": 154177, "unit": "kWh"}
